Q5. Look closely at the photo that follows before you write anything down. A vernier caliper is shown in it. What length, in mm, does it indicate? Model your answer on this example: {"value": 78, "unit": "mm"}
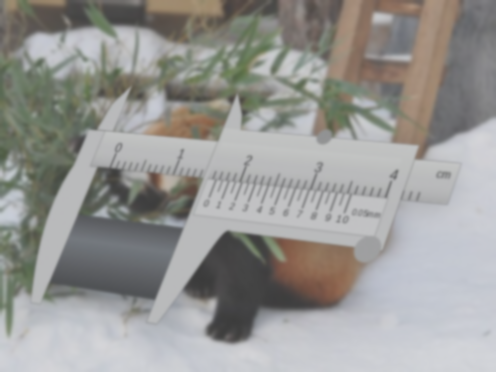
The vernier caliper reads {"value": 16.5, "unit": "mm"}
